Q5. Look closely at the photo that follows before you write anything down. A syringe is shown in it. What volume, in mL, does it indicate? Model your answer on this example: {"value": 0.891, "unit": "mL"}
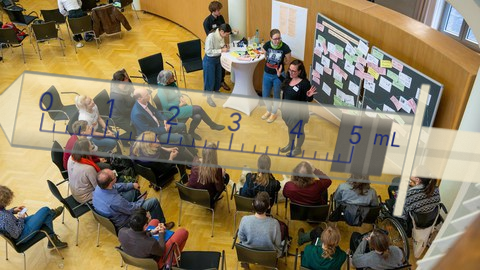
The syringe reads {"value": 4.7, "unit": "mL"}
